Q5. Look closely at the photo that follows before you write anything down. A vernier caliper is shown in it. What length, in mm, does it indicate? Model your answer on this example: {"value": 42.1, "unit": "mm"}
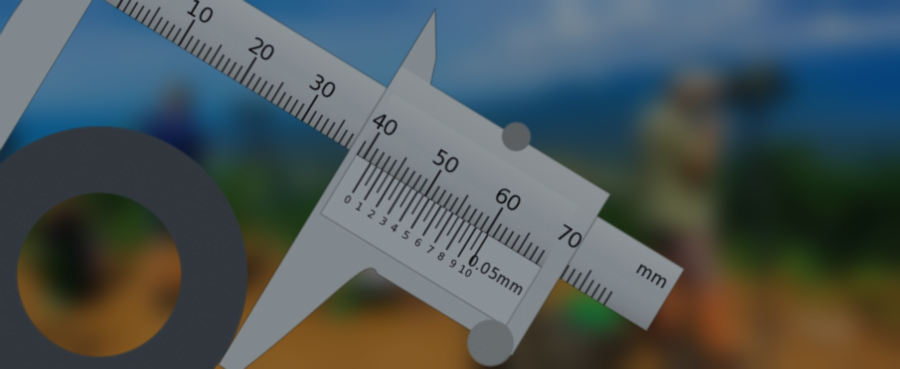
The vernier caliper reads {"value": 41.2, "unit": "mm"}
